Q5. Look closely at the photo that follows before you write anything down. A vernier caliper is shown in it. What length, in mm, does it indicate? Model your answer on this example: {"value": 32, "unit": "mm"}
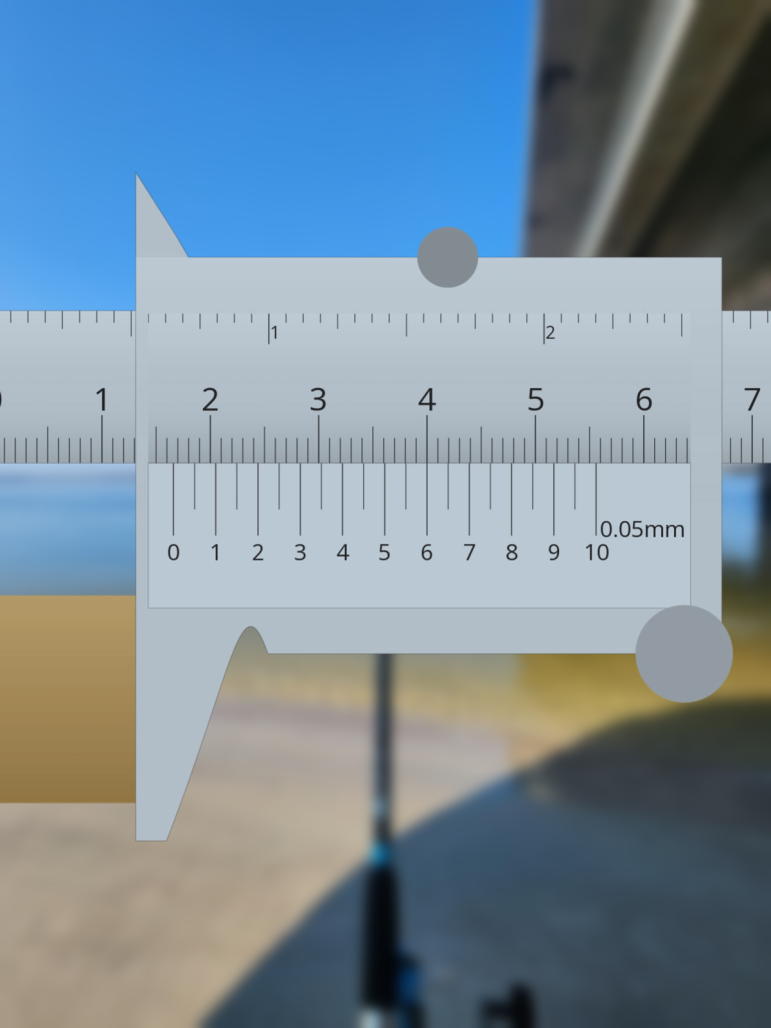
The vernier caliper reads {"value": 16.6, "unit": "mm"}
